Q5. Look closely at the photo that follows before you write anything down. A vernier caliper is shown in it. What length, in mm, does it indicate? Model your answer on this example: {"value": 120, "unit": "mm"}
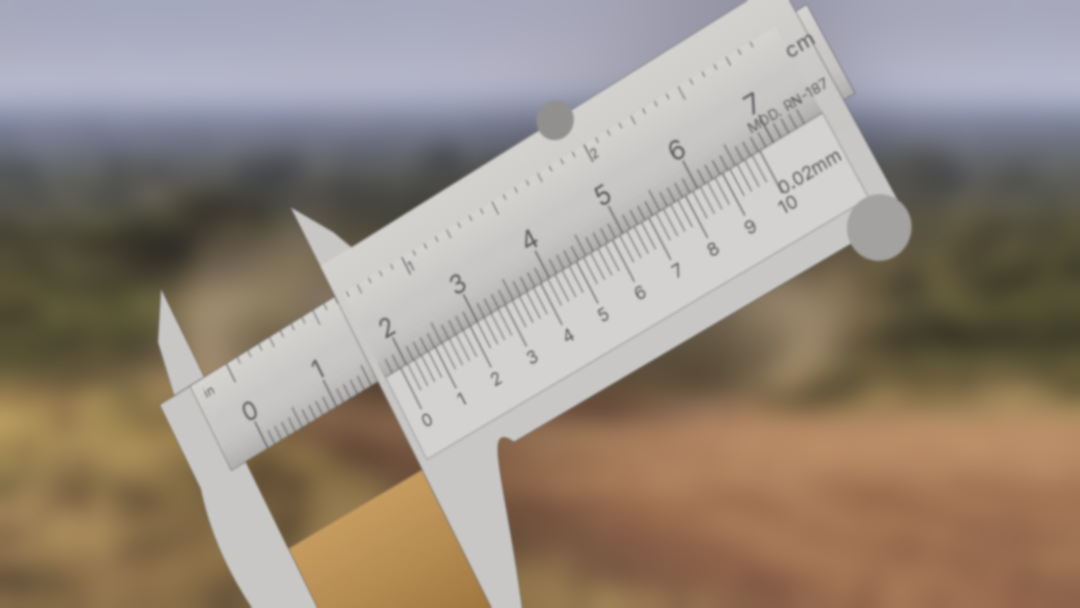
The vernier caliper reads {"value": 19.2, "unit": "mm"}
